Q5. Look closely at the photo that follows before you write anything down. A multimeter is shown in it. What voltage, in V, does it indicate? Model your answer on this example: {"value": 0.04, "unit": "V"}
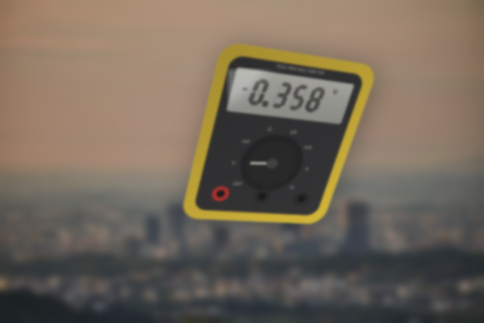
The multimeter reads {"value": -0.358, "unit": "V"}
